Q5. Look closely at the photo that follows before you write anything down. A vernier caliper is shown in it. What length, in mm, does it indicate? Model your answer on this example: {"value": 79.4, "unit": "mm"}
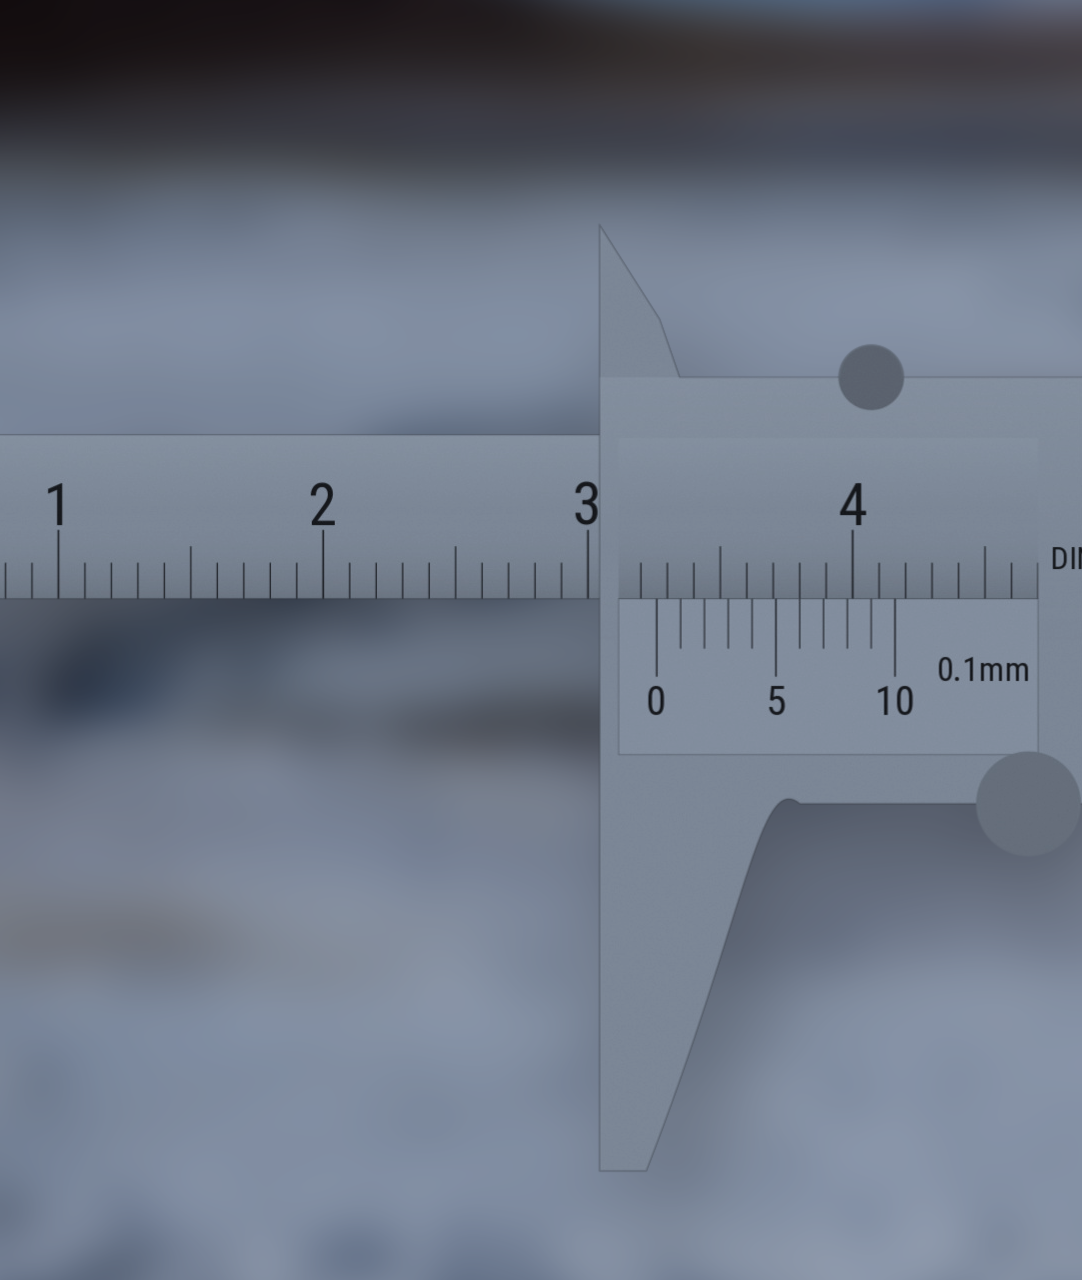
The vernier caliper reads {"value": 32.6, "unit": "mm"}
